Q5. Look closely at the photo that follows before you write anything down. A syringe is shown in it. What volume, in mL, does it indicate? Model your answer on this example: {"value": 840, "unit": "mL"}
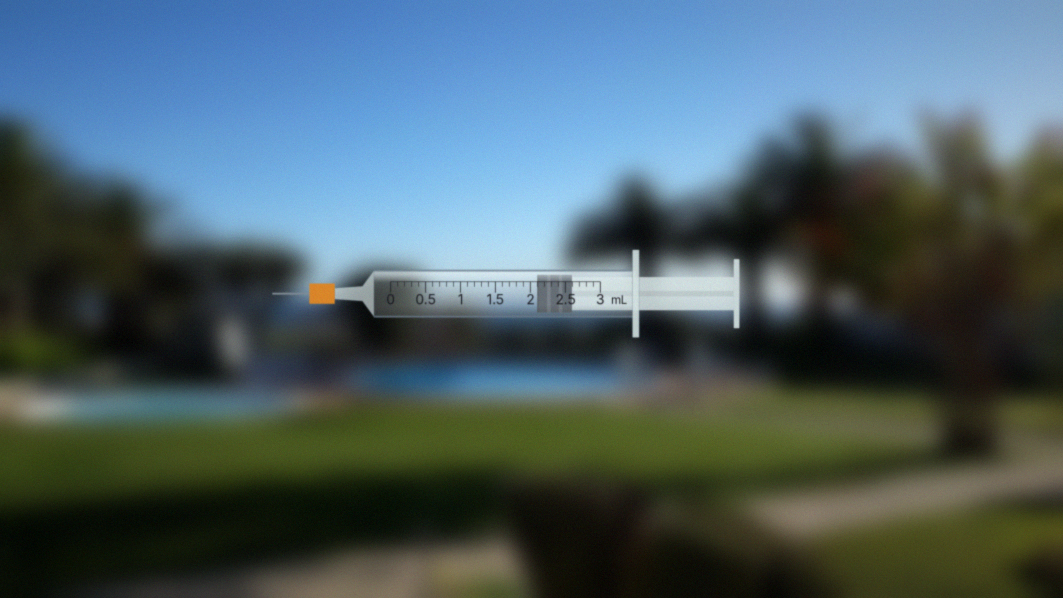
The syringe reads {"value": 2.1, "unit": "mL"}
